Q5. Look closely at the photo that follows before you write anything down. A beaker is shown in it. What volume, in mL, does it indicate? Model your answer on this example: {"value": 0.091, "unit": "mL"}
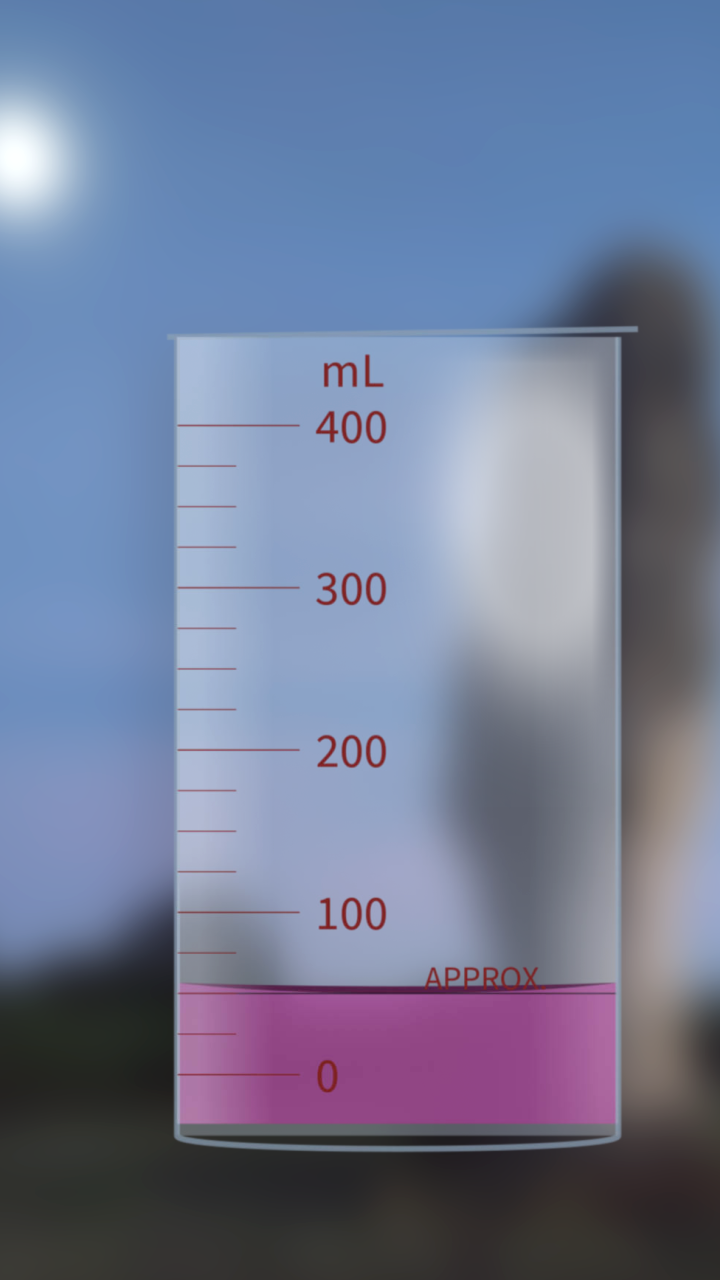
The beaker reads {"value": 50, "unit": "mL"}
